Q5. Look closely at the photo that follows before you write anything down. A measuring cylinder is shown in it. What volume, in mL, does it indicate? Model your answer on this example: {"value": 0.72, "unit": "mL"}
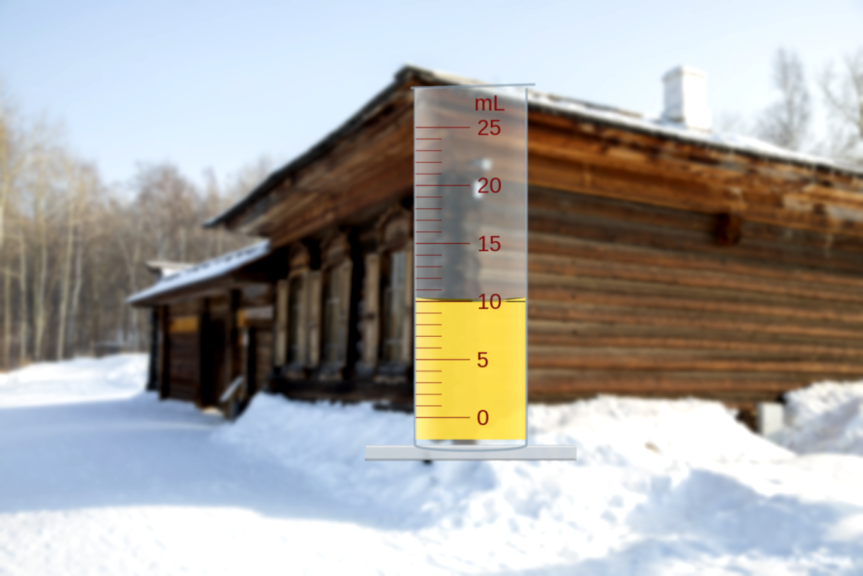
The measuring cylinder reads {"value": 10, "unit": "mL"}
